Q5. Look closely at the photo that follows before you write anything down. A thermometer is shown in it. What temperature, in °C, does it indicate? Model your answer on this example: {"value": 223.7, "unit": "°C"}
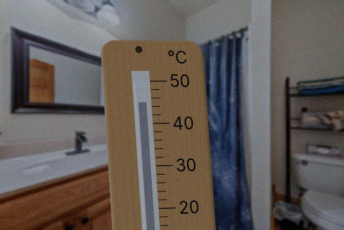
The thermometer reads {"value": 45, "unit": "°C"}
